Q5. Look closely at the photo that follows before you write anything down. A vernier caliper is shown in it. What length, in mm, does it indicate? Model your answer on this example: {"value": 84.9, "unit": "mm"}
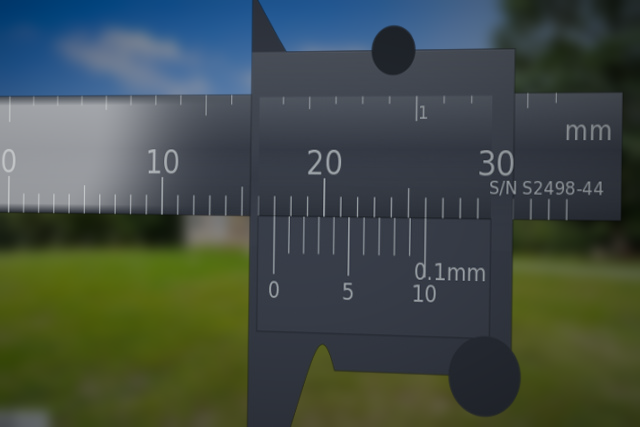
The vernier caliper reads {"value": 17.0, "unit": "mm"}
